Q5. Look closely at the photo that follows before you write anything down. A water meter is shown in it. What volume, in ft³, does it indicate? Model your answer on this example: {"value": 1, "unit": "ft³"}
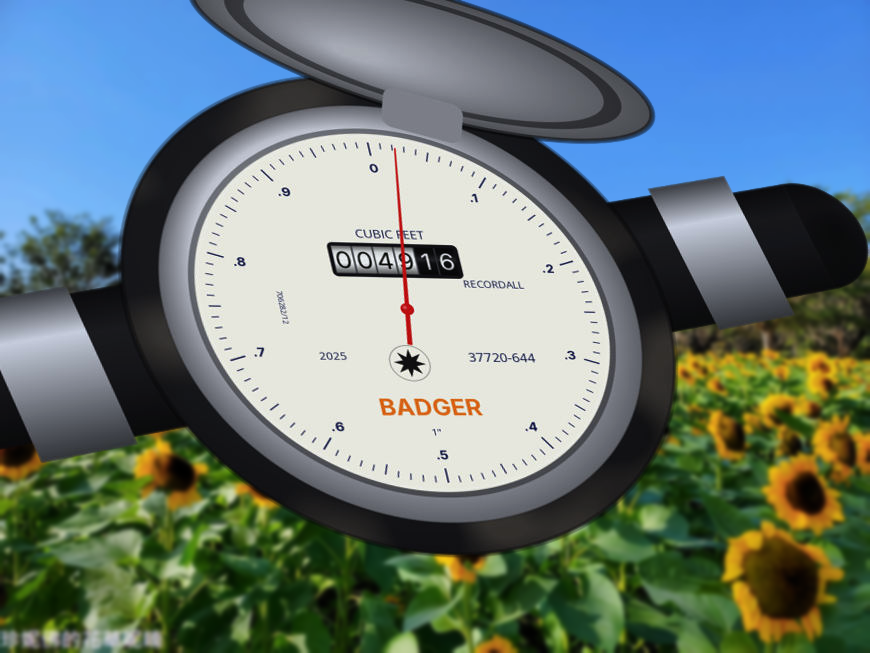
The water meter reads {"value": 4916.02, "unit": "ft³"}
